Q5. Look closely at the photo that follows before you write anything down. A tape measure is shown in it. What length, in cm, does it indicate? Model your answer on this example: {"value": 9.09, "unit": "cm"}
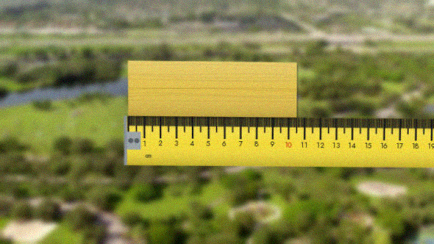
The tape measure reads {"value": 10.5, "unit": "cm"}
